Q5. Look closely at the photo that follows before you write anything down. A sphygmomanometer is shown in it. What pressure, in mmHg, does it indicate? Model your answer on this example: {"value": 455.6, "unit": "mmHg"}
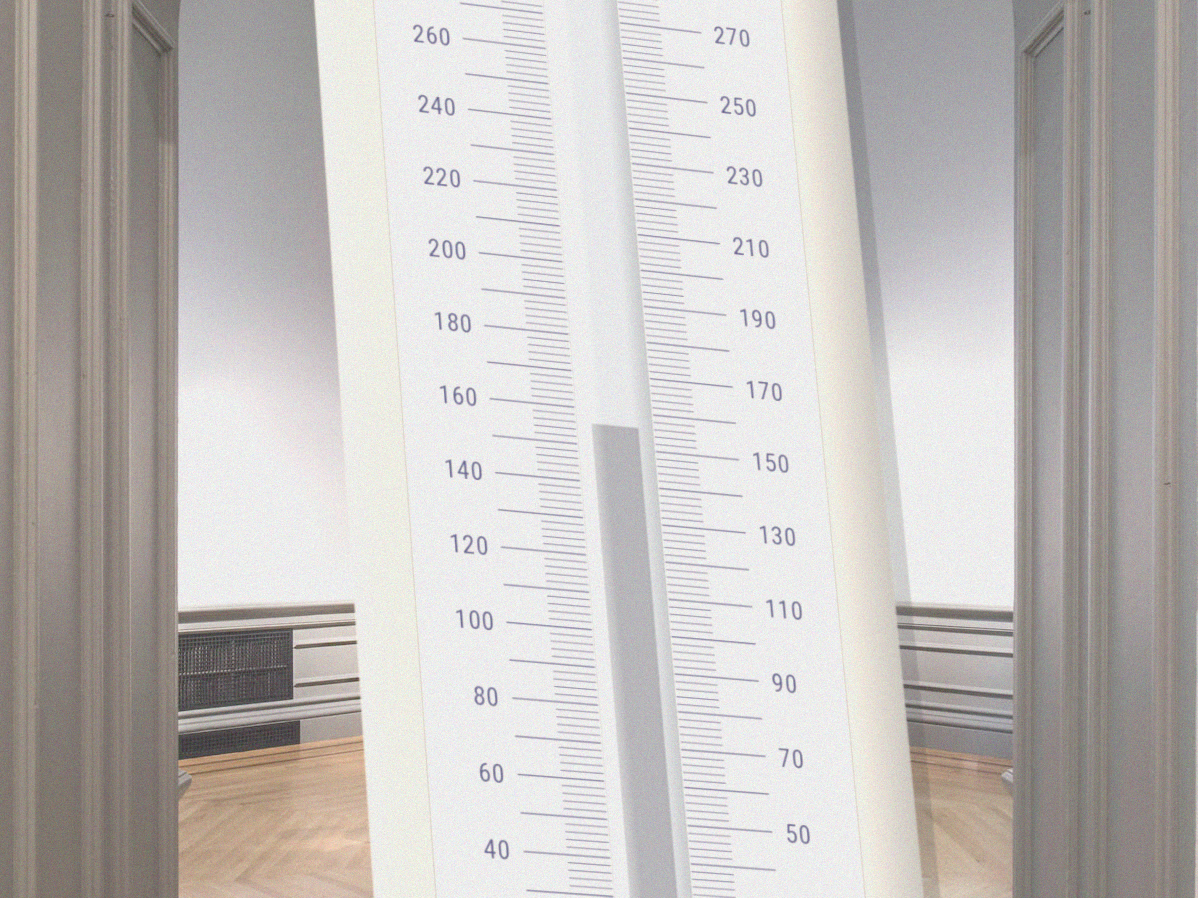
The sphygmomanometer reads {"value": 156, "unit": "mmHg"}
